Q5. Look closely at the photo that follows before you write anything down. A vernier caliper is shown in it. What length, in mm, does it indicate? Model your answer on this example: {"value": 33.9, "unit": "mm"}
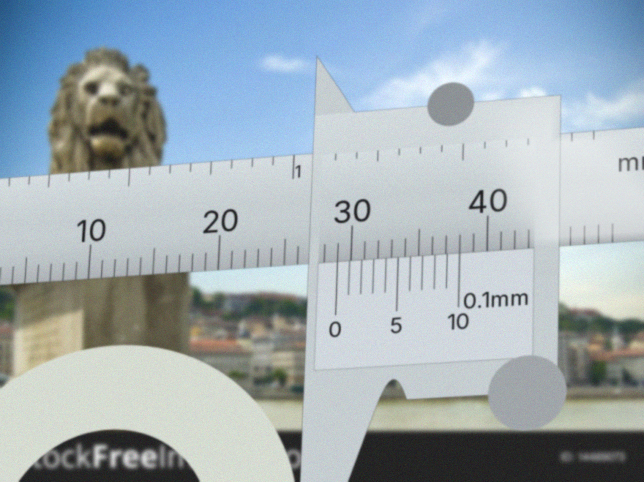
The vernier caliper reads {"value": 29.0, "unit": "mm"}
